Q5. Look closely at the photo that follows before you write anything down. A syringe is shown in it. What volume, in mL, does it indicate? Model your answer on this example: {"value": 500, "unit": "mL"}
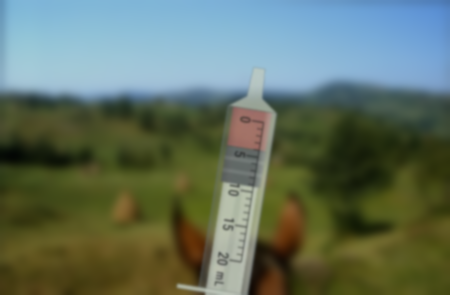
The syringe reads {"value": 4, "unit": "mL"}
